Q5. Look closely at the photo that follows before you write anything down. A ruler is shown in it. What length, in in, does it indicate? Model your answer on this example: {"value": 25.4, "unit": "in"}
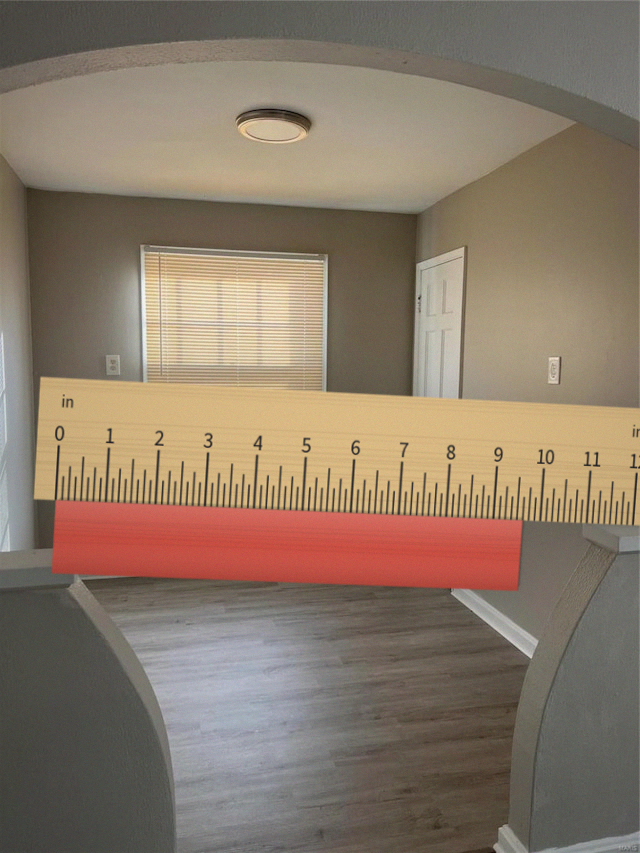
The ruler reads {"value": 9.625, "unit": "in"}
